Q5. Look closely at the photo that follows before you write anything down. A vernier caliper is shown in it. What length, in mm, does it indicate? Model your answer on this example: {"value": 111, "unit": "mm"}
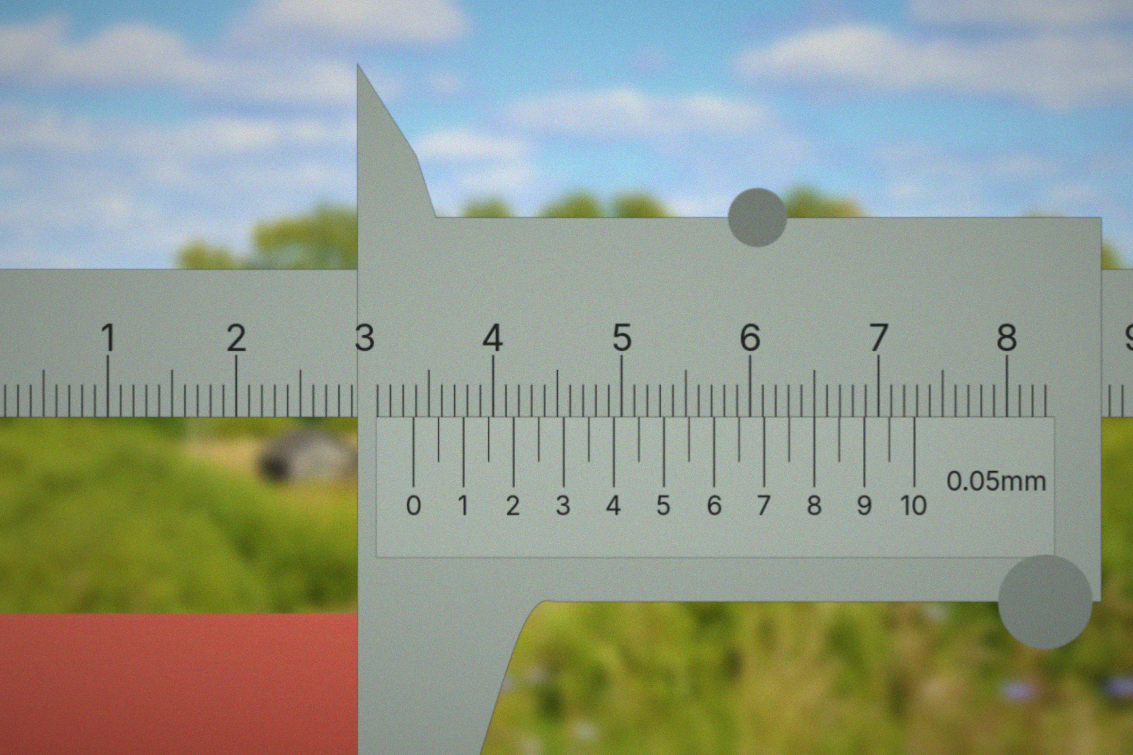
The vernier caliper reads {"value": 33.8, "unit": "mm"}
